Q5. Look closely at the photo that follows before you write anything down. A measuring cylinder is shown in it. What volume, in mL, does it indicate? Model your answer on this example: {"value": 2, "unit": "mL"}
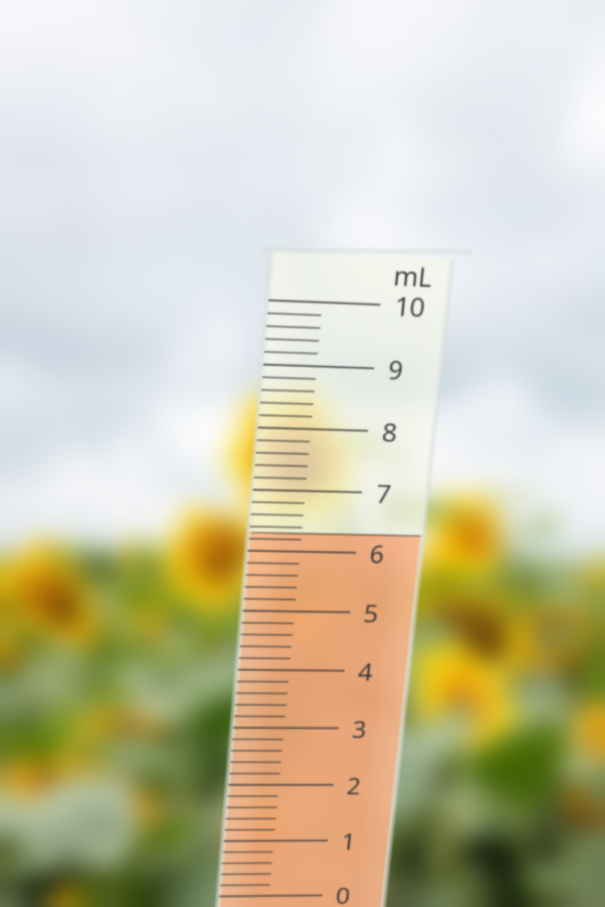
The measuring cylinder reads {"value": 6.3, "unit": "mL"}
